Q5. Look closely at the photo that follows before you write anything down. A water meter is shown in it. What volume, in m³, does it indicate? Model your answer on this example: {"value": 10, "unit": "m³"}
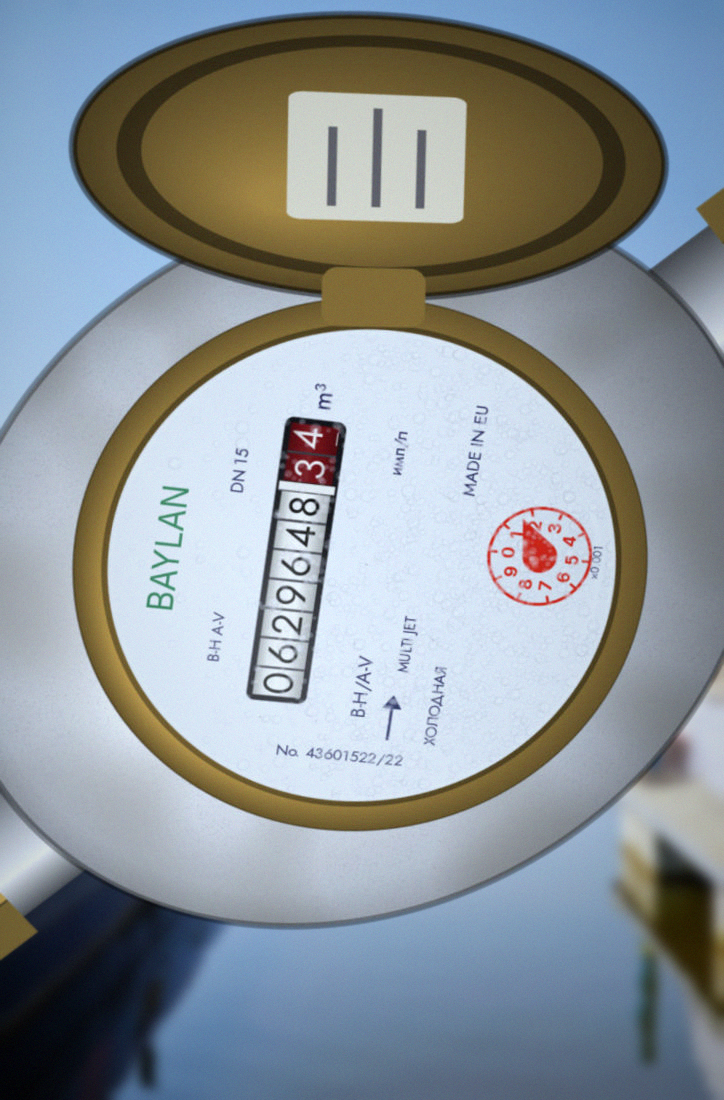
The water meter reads {"value": 629648.341, "unit": "m³"}
